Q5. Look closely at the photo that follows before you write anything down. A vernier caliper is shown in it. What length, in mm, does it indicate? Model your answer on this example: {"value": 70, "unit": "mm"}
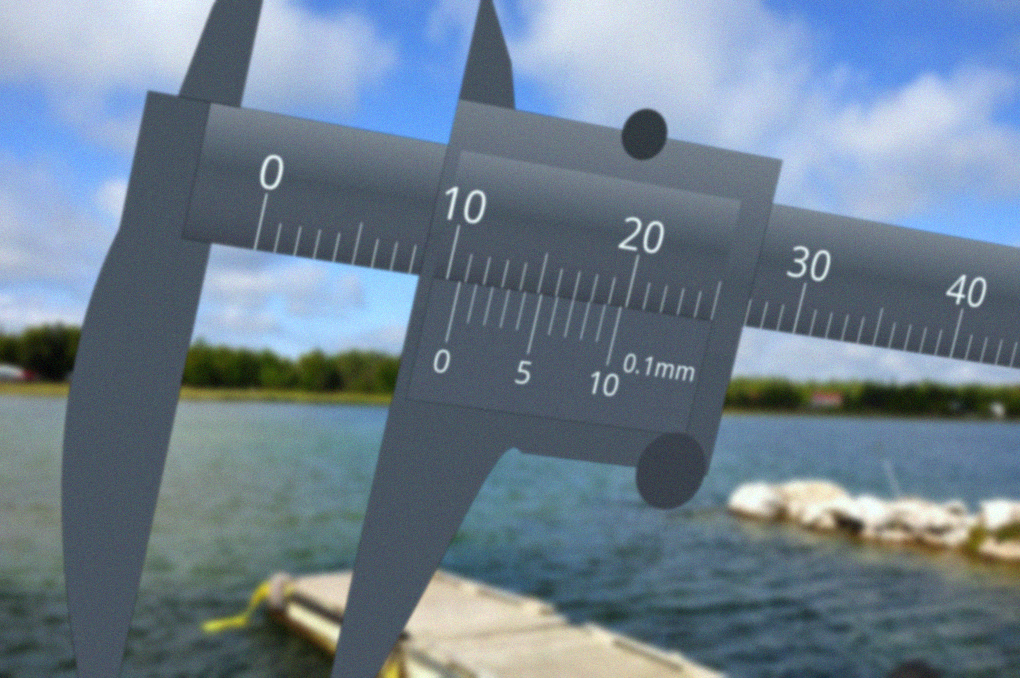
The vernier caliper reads {"value": 10.7, "unit": "mm"}
